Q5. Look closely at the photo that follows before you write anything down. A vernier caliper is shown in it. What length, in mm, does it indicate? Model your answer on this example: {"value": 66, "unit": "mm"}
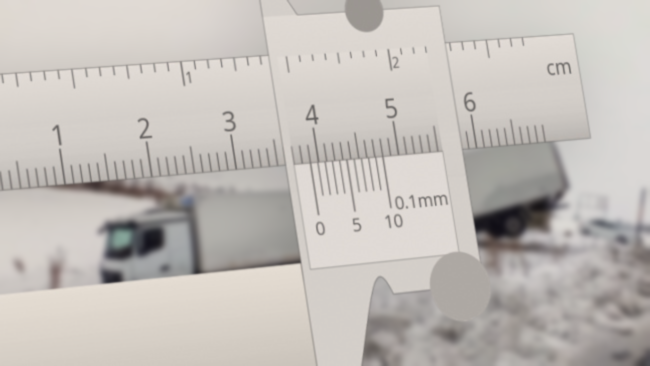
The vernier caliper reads {"value": 39.0, "unit": "mm"}
